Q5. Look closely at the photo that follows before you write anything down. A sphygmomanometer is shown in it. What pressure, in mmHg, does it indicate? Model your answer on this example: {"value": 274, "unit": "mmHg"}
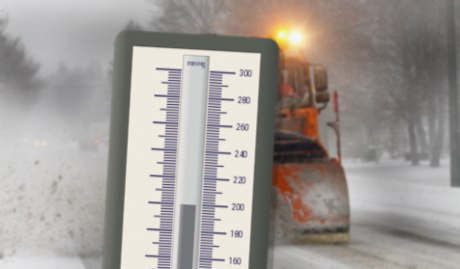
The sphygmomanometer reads {"value": 200, "unit": "mmHg"}
